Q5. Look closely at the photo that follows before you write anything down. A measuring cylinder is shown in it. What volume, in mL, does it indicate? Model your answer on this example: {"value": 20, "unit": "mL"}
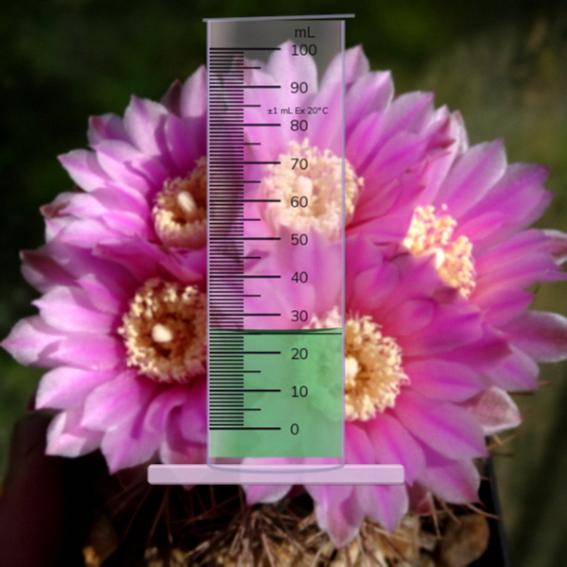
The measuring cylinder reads {"value": 25, "unit": "mL"}
